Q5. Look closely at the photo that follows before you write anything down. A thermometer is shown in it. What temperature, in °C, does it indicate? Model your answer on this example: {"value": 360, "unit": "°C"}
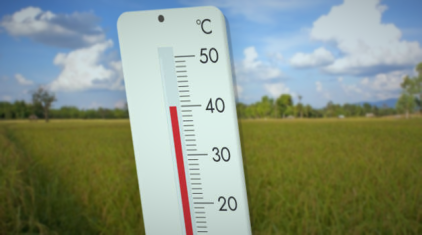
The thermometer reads {"value": 40, "unit": "°C"}
